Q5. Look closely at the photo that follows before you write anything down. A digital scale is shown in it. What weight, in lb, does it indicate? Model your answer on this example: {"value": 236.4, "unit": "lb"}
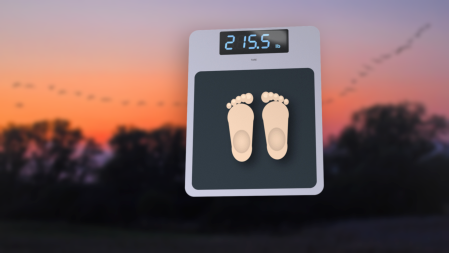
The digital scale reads {"value": 215.5, "unit": "lb"}
